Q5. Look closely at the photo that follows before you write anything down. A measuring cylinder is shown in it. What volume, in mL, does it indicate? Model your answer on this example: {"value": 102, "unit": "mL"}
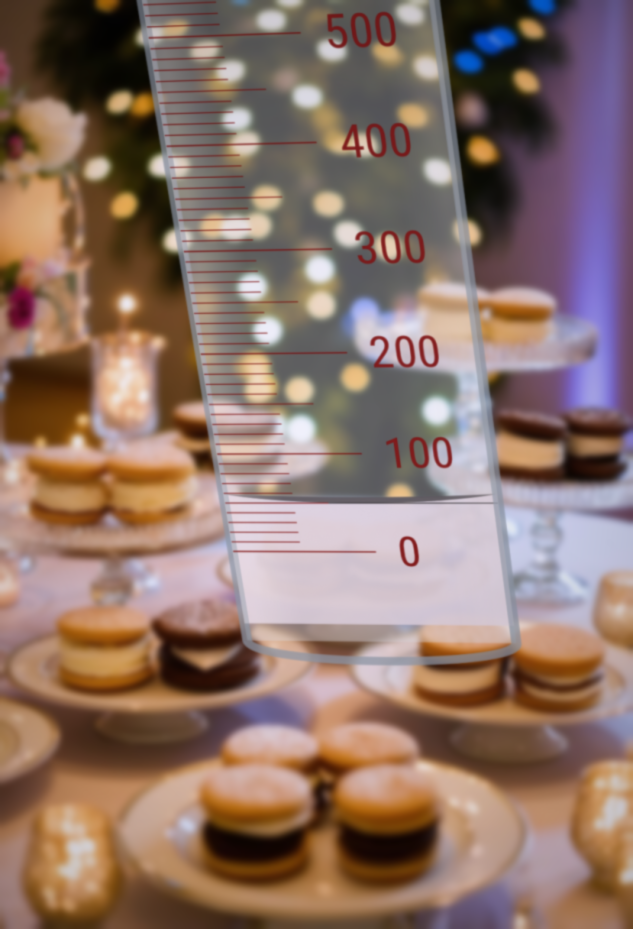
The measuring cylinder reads {"value": 50, "unit": "mL"}
